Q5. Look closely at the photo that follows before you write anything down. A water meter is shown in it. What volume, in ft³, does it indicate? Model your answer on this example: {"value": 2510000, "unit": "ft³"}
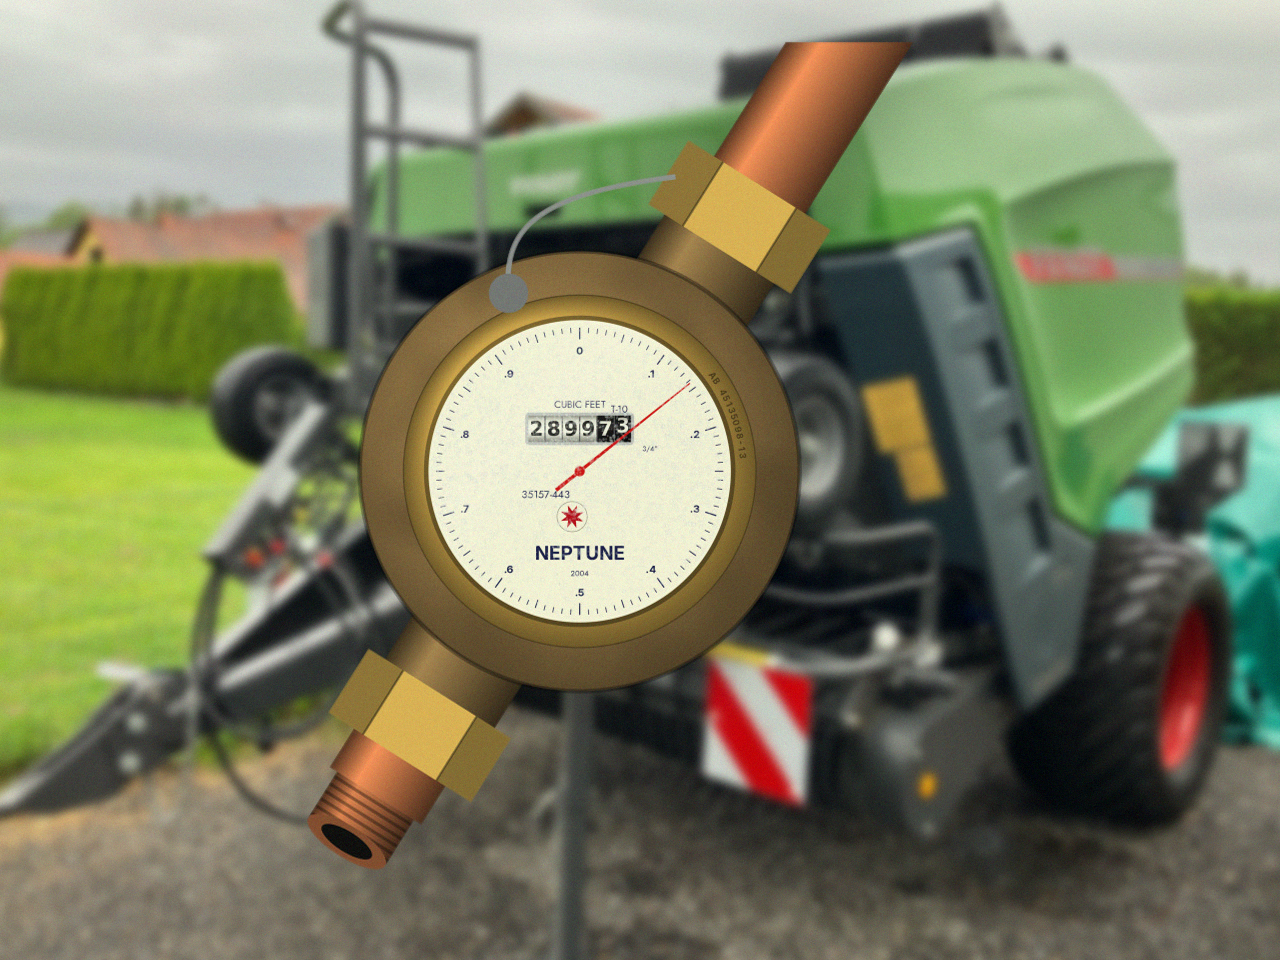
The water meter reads {"value": 289973.14, "unit": "ft³"}
